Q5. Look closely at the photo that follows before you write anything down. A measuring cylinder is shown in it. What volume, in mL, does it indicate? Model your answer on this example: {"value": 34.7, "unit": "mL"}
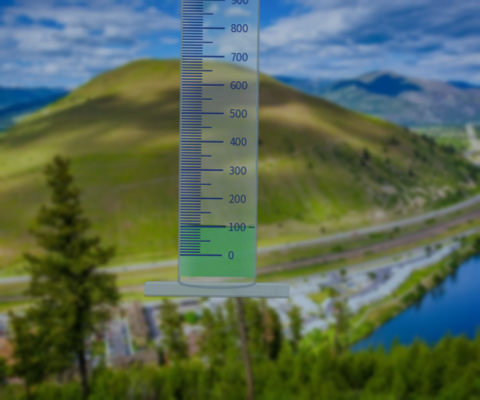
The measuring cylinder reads {"value": 100, "unit": "mL"}
